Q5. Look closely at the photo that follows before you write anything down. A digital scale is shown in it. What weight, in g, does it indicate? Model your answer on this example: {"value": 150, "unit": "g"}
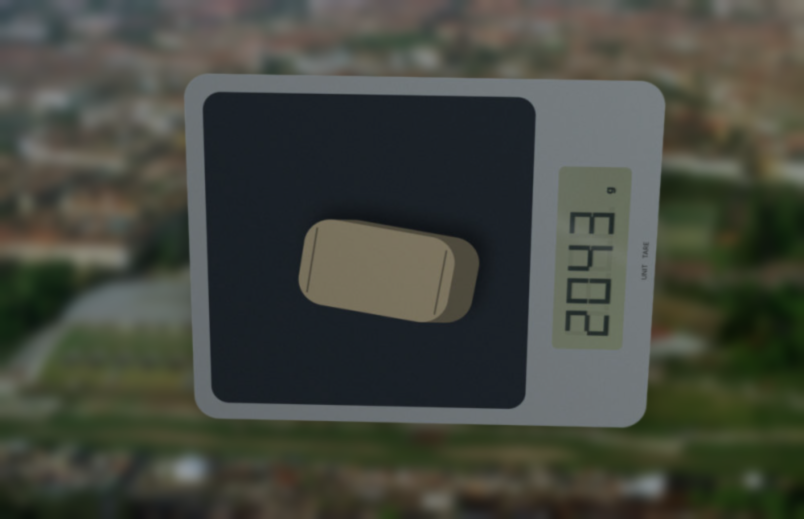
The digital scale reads {"value": 2043, "unit": "g"}
